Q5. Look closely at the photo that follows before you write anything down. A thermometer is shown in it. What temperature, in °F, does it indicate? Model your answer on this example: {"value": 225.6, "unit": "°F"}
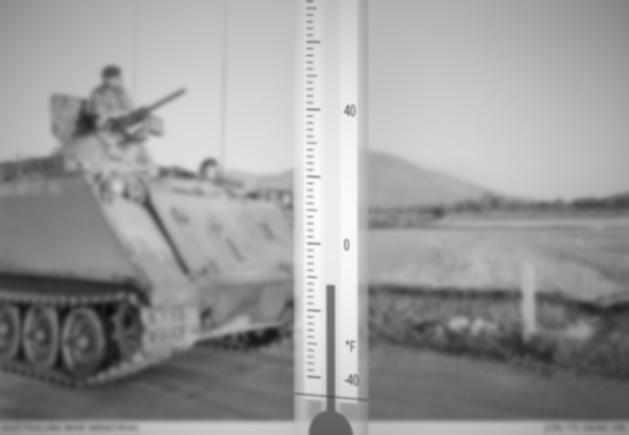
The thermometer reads {"value": -12, "unit": "°F"}
